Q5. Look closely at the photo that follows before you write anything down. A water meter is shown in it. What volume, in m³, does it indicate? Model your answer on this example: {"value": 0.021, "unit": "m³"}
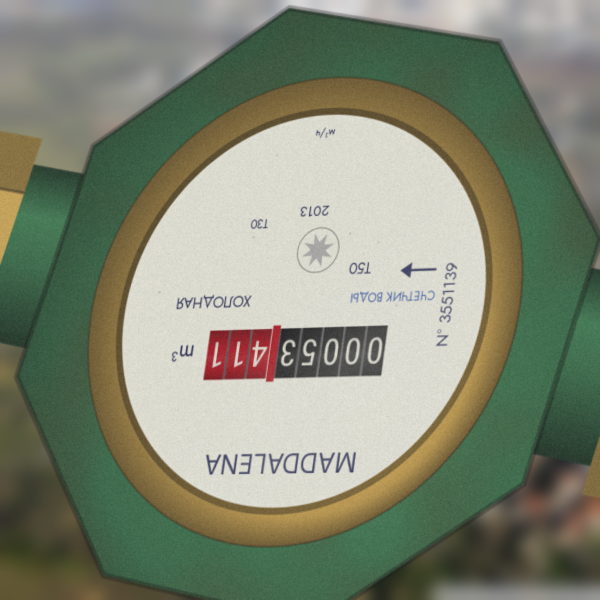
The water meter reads {"value": 53.411, "unit": "m³"}
